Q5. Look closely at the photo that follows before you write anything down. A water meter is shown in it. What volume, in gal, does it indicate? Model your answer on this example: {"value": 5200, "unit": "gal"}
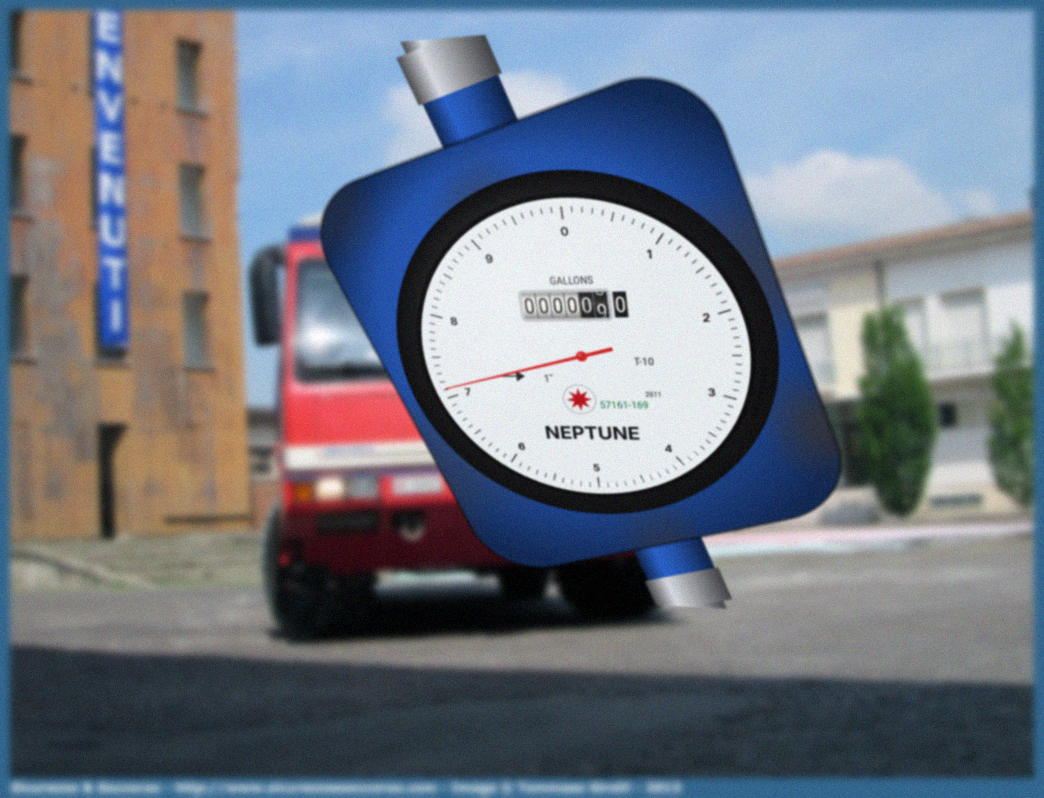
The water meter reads {"value": 87.1, "unit": "gal"}
